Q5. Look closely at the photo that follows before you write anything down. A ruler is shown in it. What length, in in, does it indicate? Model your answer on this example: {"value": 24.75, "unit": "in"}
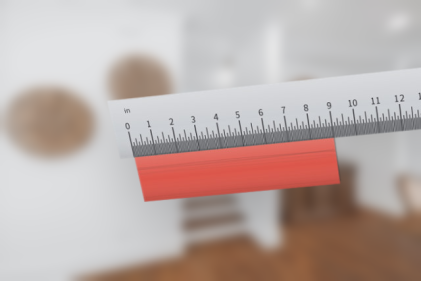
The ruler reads {"value": 9, "unit": "in"}
